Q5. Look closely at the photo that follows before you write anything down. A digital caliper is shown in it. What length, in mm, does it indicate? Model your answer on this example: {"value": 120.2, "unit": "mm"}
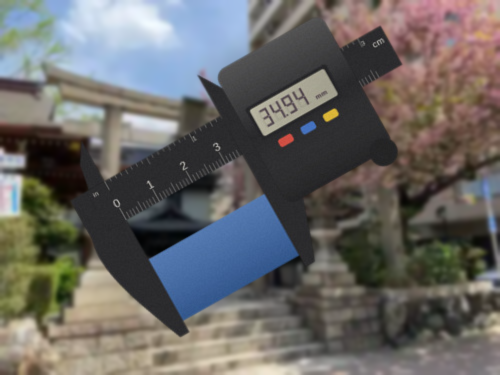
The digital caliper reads {"value": 34.94, "unit": "mm"}
